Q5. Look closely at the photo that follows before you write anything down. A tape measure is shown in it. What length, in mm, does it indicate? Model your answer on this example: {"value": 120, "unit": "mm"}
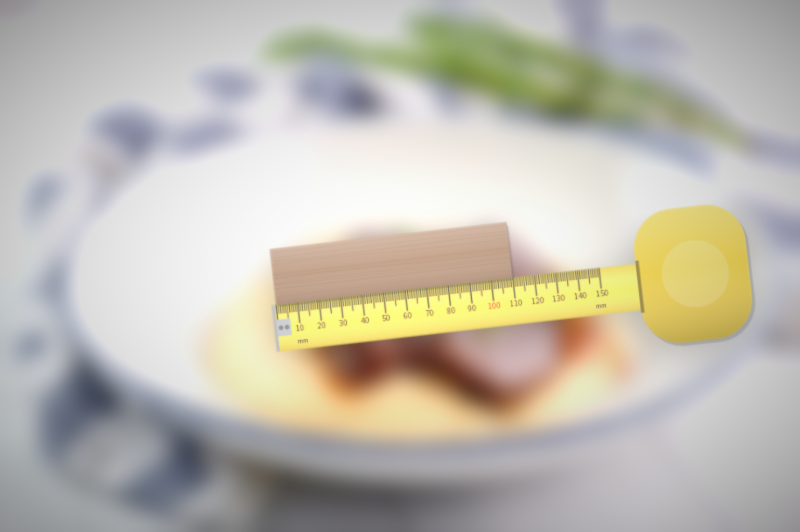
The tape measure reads {"value": 110, "unit": "mm"}
